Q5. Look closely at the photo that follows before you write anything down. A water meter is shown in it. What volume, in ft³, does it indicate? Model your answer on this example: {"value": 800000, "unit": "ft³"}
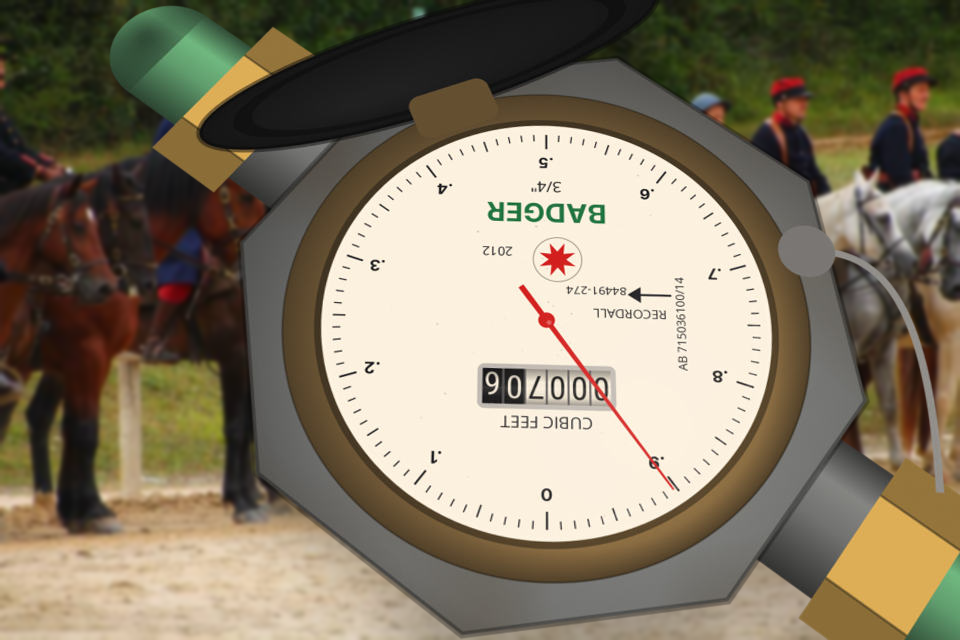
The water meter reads {"value": 705.90, "unit": "ft³"}
